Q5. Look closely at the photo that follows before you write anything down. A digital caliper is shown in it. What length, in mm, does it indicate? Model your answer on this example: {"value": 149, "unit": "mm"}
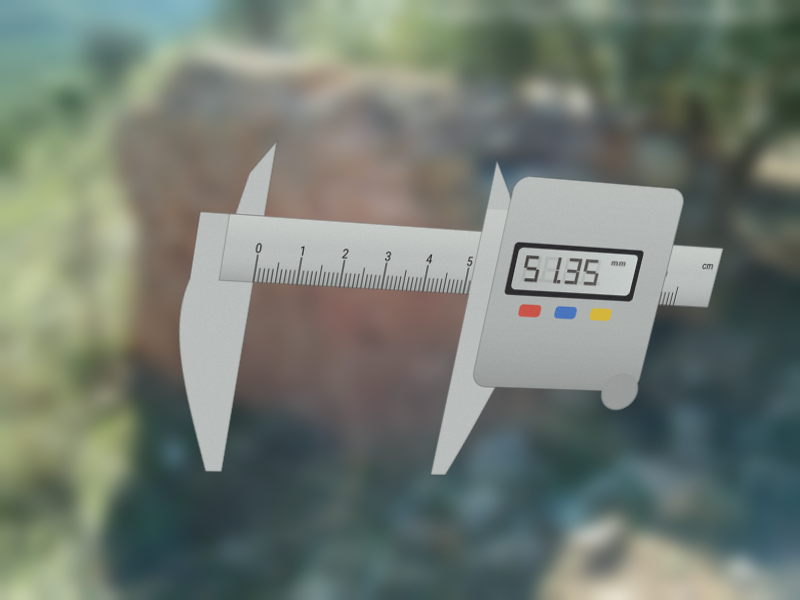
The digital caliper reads {"value": 51.35, "unit": "mm"}
